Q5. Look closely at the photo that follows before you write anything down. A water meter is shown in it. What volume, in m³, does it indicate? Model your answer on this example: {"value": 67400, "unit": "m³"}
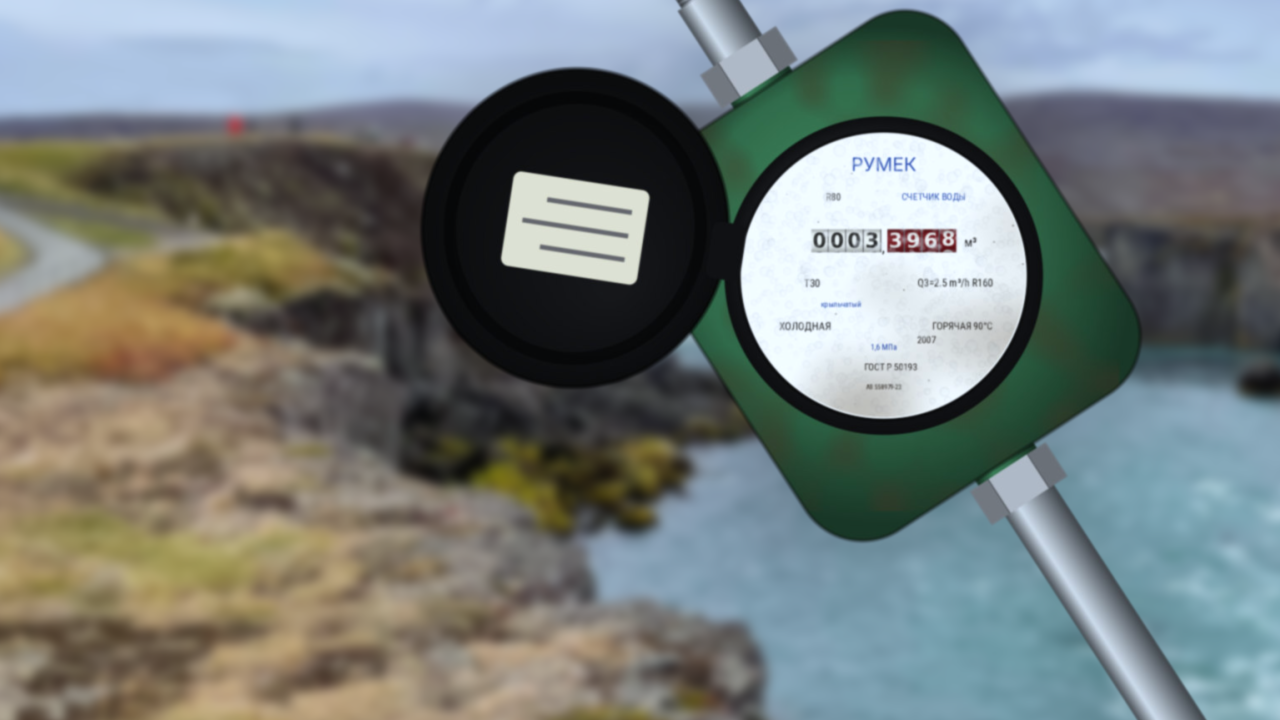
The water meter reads {"value": 3.3968, "unit": "m³"}
